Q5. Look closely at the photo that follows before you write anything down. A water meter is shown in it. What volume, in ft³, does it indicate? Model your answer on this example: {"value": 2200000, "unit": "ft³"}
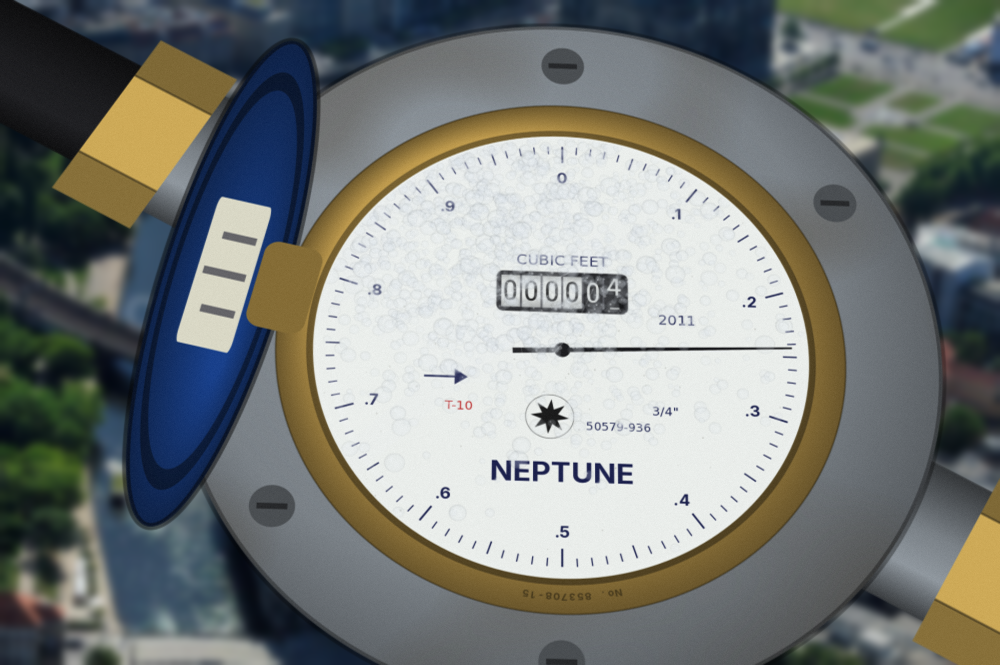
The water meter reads {"value": 4.24, "unit": "ft³"}
